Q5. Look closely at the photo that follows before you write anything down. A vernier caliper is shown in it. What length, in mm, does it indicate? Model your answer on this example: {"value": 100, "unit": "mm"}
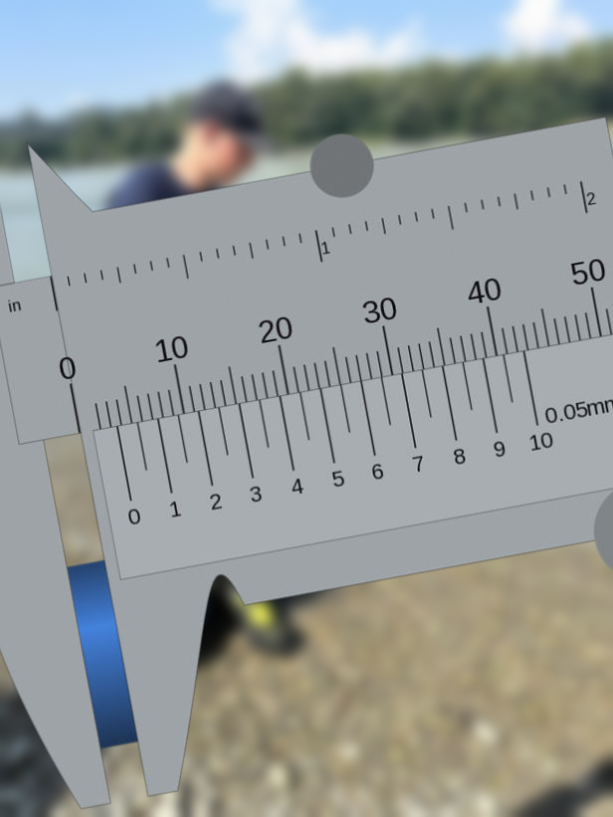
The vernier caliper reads {"value": 3.6, "unit": "mm"}
